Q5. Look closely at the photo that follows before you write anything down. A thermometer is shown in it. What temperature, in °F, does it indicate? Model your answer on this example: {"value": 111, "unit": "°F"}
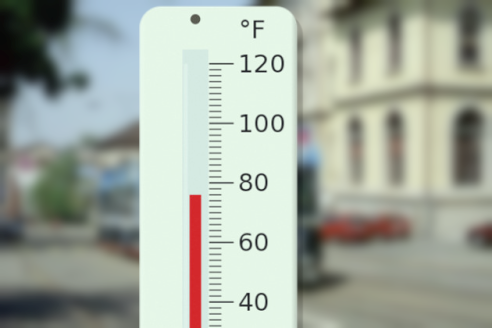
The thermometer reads {"value": 76, "unit": "°F"}
